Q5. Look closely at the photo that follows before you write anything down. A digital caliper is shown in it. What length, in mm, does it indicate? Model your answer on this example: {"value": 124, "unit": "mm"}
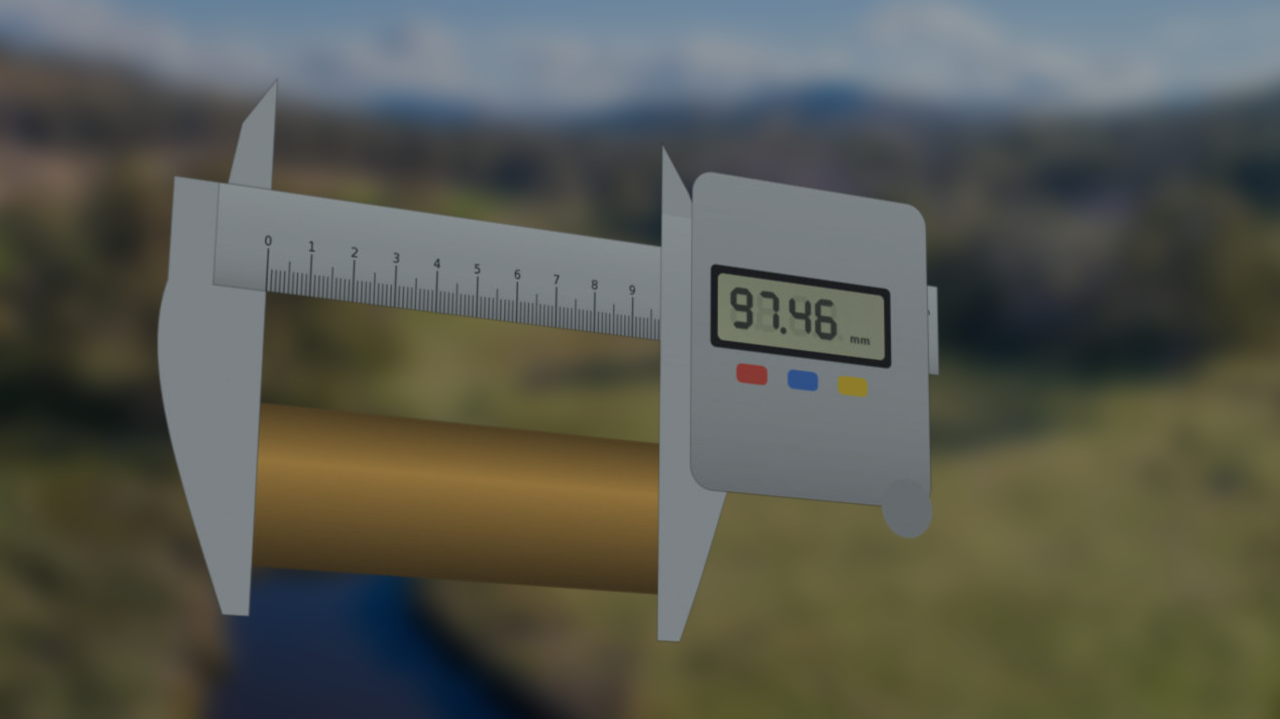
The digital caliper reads {"value": 97.46, "unit": "mm"}
